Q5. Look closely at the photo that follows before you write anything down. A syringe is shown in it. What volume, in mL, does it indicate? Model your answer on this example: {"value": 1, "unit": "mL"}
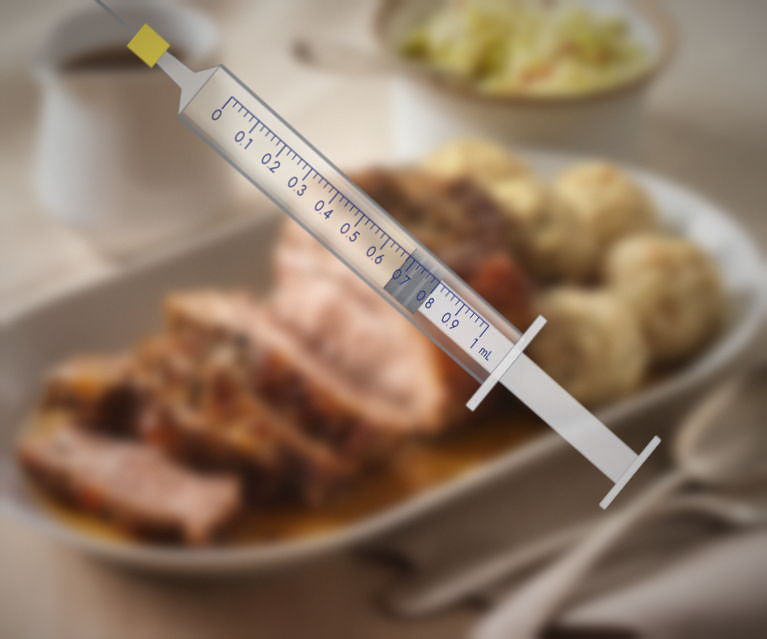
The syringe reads {"value": 0.68, "unit": "mL"}
